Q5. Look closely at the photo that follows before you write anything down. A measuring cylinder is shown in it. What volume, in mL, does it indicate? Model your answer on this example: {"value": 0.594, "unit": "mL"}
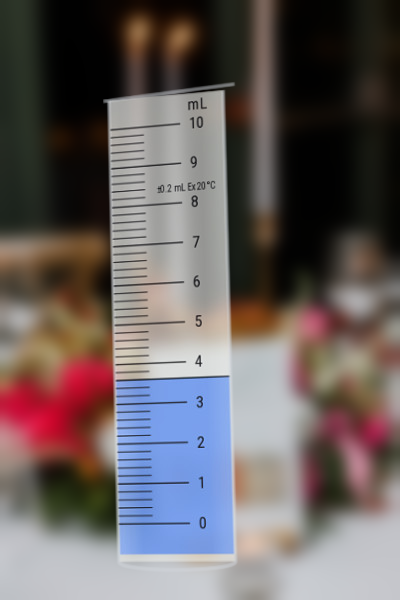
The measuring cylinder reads {"value": 3.6, "unit": "mL"}
